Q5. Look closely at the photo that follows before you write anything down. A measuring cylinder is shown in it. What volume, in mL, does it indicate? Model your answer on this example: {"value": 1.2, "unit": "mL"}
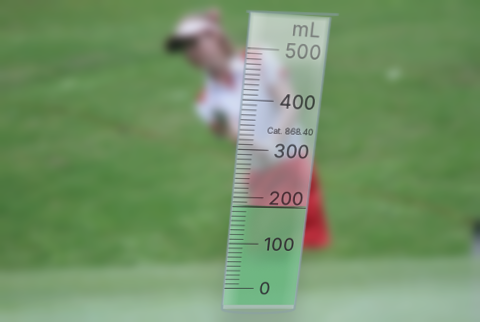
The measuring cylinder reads {"value": 180, "unit": "mL"}
